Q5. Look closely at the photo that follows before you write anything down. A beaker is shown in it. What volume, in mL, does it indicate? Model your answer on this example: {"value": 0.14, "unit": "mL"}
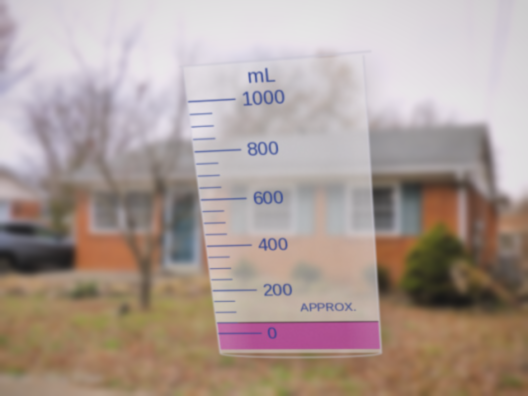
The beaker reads {"value": 50, "unit": "mL"}
